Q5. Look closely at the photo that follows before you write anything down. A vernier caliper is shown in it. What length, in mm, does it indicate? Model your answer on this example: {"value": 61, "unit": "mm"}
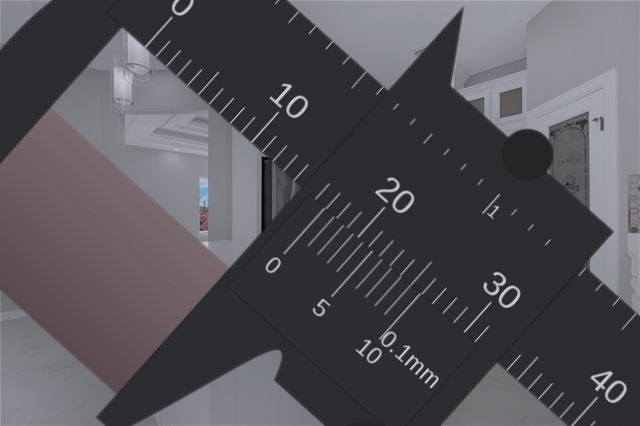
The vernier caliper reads {"value": 16.9, "unit": "mm"}
